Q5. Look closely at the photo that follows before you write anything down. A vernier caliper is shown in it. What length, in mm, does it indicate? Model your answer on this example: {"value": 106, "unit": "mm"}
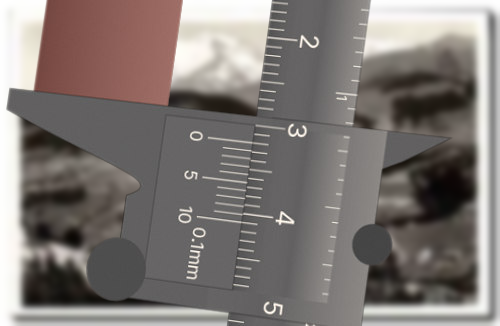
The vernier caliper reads {"value": 32.0, "unit": "mm"}
